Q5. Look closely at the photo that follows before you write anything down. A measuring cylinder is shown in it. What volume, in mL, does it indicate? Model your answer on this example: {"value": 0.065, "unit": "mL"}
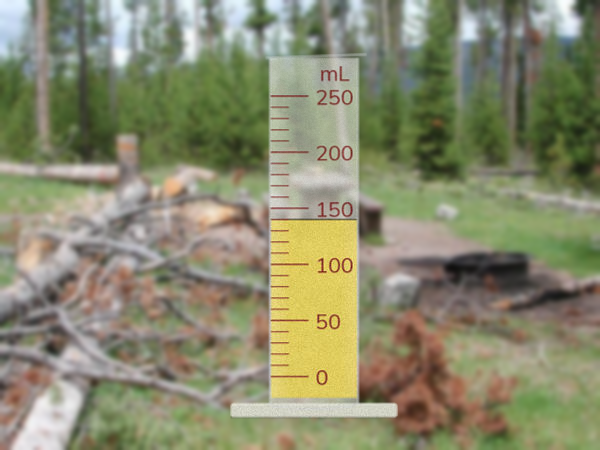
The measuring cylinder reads {"value": 140, "unit": "mL"}
